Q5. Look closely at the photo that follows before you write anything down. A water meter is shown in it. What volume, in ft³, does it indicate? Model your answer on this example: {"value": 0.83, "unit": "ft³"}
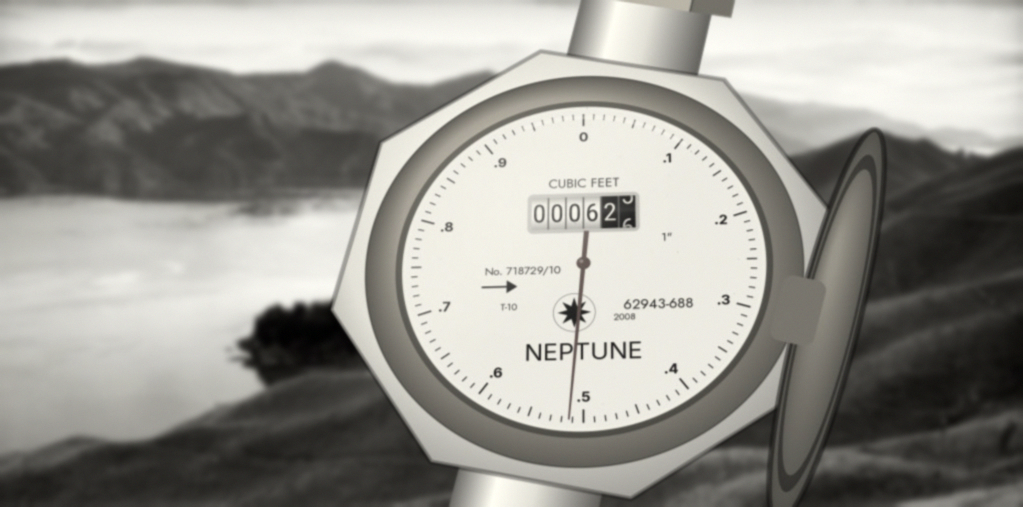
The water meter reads {"value": 625.51, "unit": "ft³"}
